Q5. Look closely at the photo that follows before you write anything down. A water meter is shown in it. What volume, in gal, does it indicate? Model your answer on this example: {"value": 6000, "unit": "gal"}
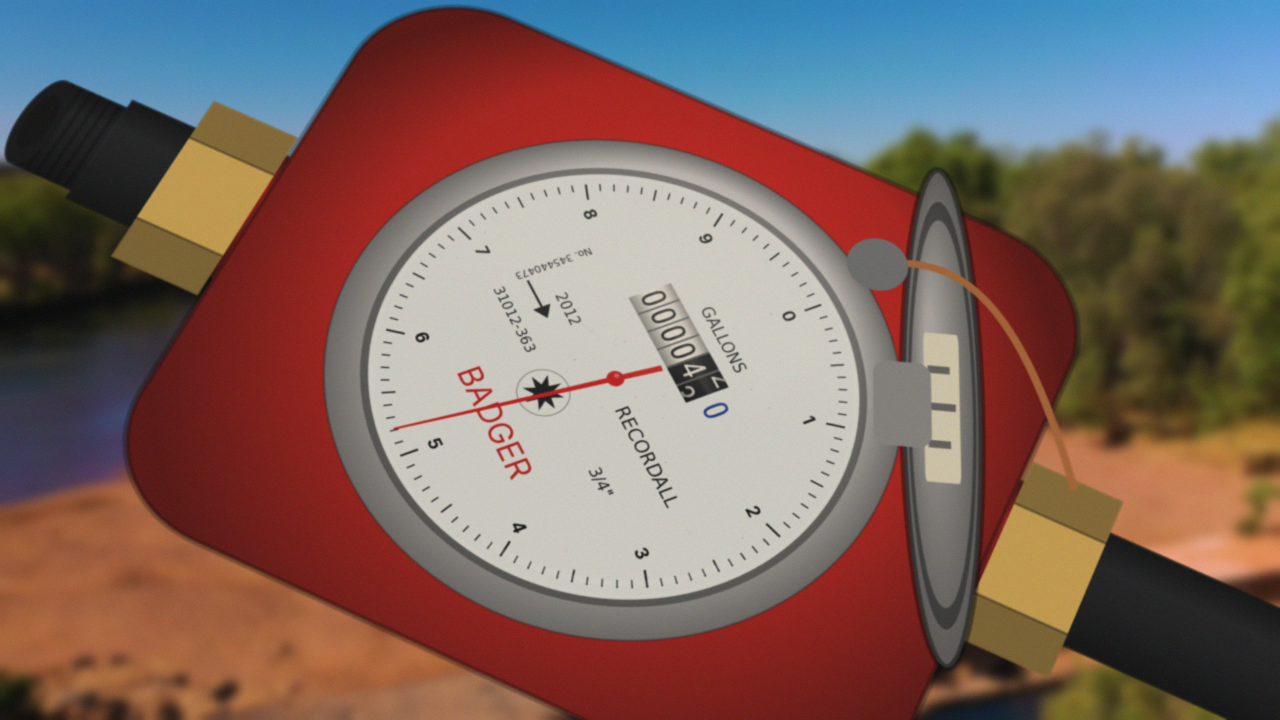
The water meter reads {"value": 425.2, "unit": "gal"}
